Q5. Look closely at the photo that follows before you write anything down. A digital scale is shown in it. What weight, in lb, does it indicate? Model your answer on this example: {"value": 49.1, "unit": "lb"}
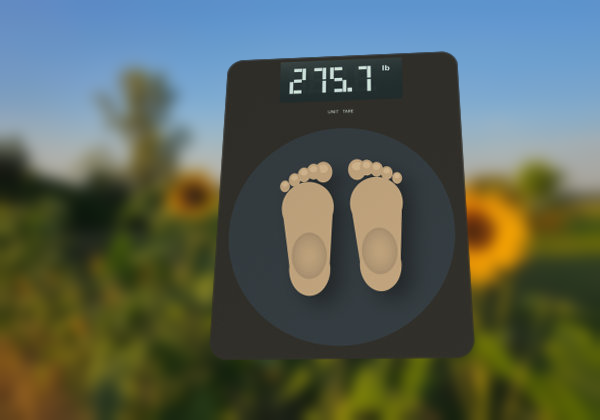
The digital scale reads {"value": 275.7, "unit": "lb"}
